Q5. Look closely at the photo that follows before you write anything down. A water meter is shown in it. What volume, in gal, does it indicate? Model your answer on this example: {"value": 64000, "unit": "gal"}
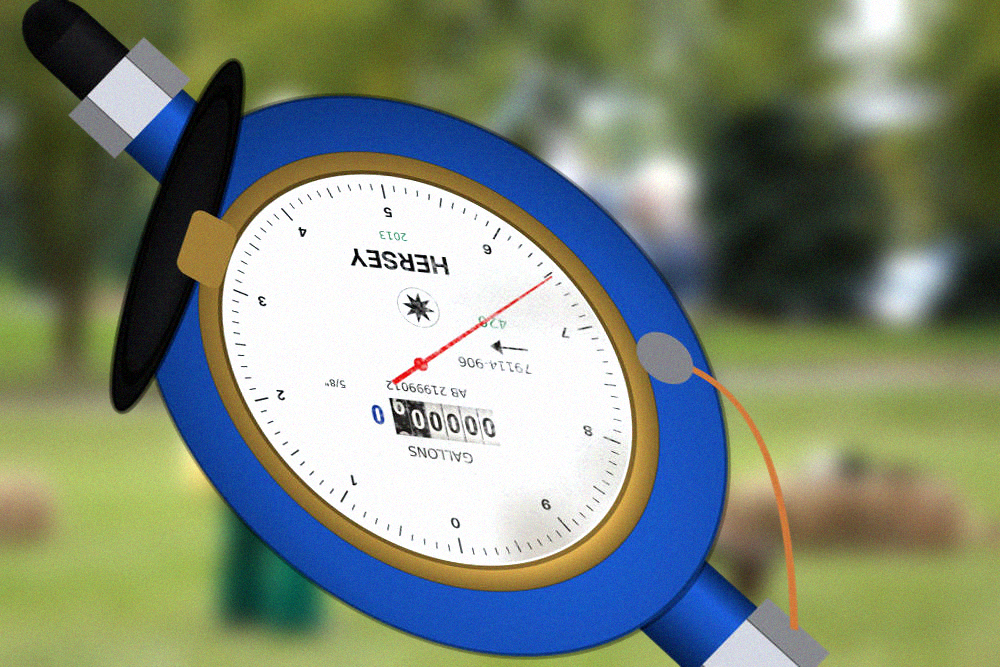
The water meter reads {"value": 86.5, "unit": "gal"}
